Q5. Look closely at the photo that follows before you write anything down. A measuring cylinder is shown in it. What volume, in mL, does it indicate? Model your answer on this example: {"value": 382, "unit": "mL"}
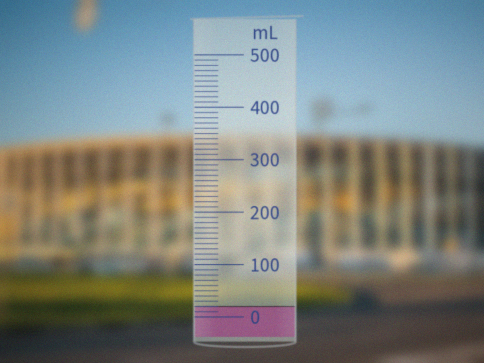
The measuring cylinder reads {"value": 20, "unit": "mL"}
